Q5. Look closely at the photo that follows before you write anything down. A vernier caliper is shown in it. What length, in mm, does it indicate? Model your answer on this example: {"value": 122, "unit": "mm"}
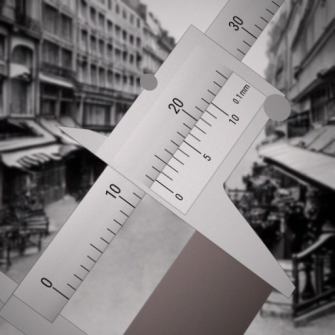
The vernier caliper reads {"value": 13.2, "unit": "mm"}
